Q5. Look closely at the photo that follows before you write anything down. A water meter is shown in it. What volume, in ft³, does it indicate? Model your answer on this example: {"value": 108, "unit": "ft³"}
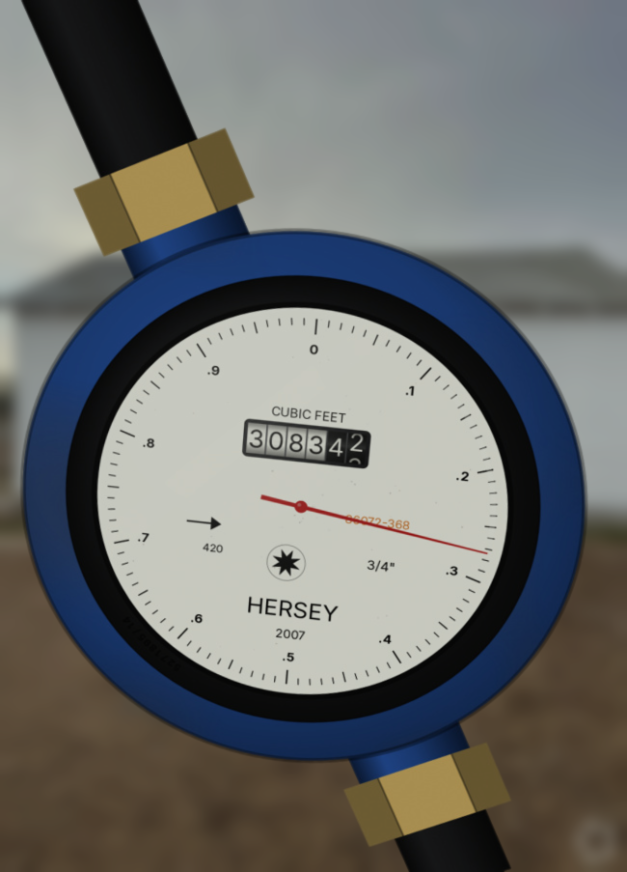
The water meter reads {"value": 308342.27, "unit": "ft³"}
